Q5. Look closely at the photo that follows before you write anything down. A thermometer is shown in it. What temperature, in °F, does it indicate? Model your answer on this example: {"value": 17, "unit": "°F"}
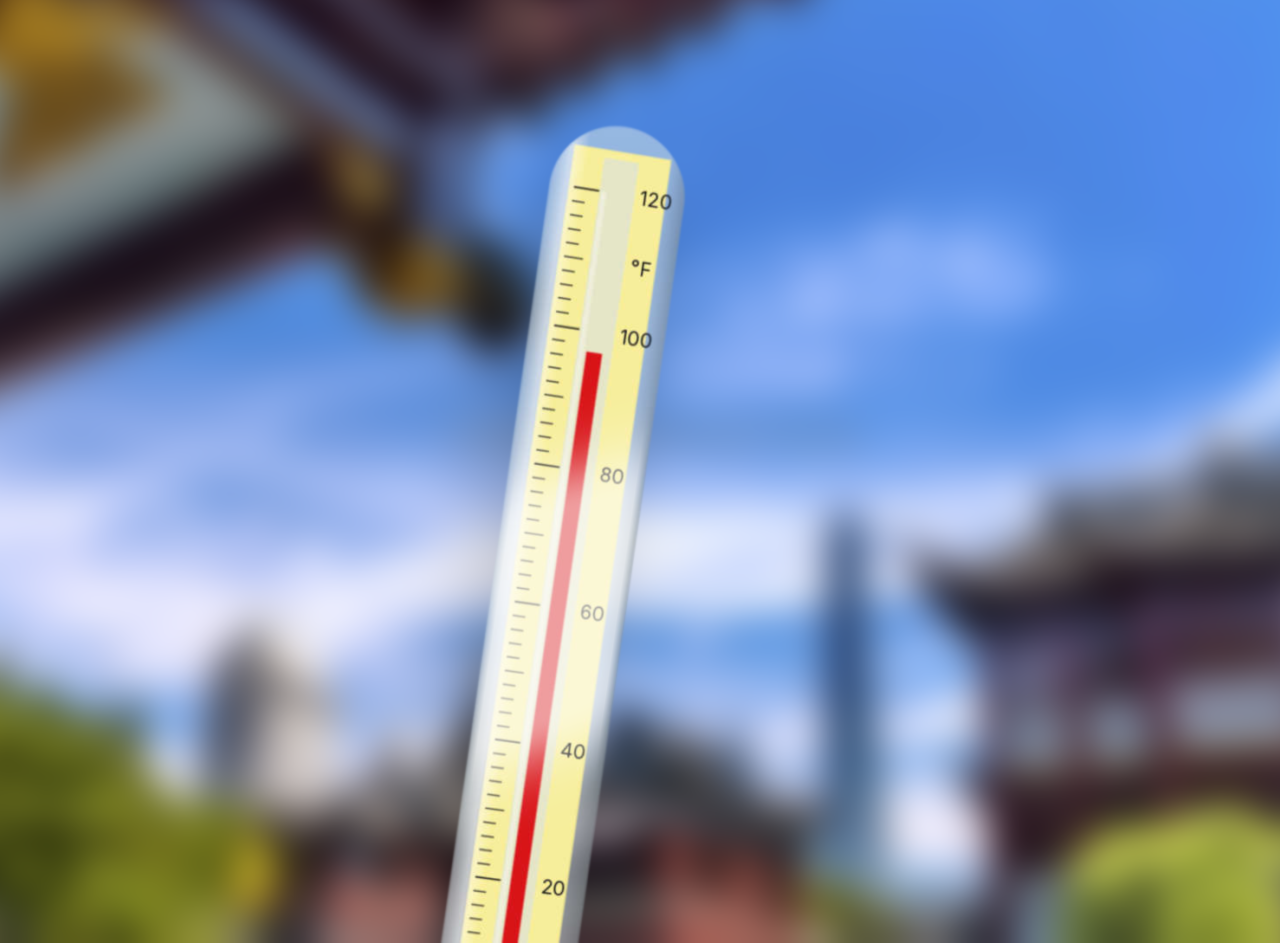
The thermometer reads {"value": 97, "unit": "°F"}
